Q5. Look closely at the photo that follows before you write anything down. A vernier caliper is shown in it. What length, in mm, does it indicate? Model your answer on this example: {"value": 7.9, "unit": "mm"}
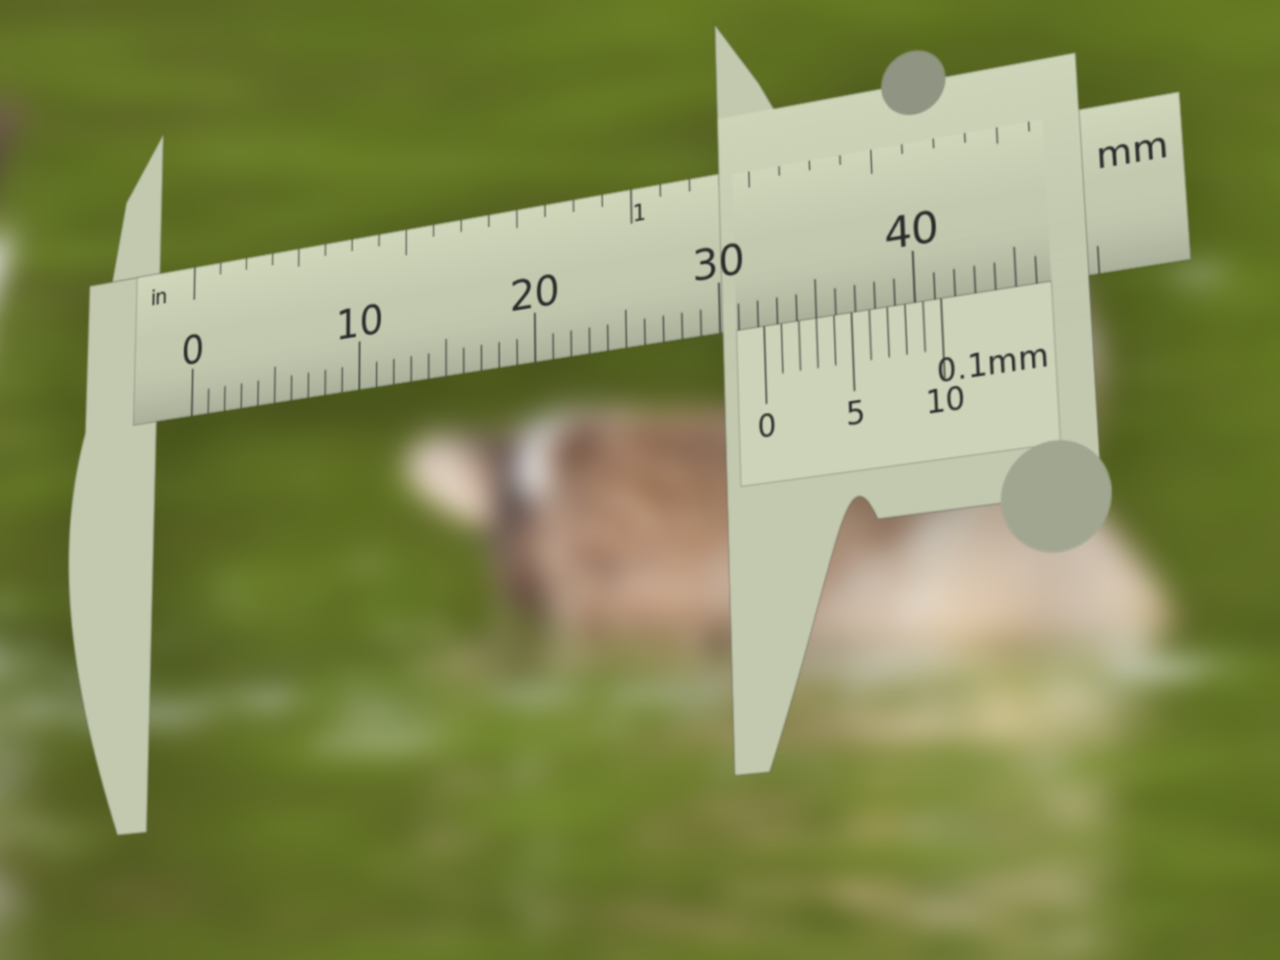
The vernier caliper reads {"value": 32.3, "unit": "mm"}
